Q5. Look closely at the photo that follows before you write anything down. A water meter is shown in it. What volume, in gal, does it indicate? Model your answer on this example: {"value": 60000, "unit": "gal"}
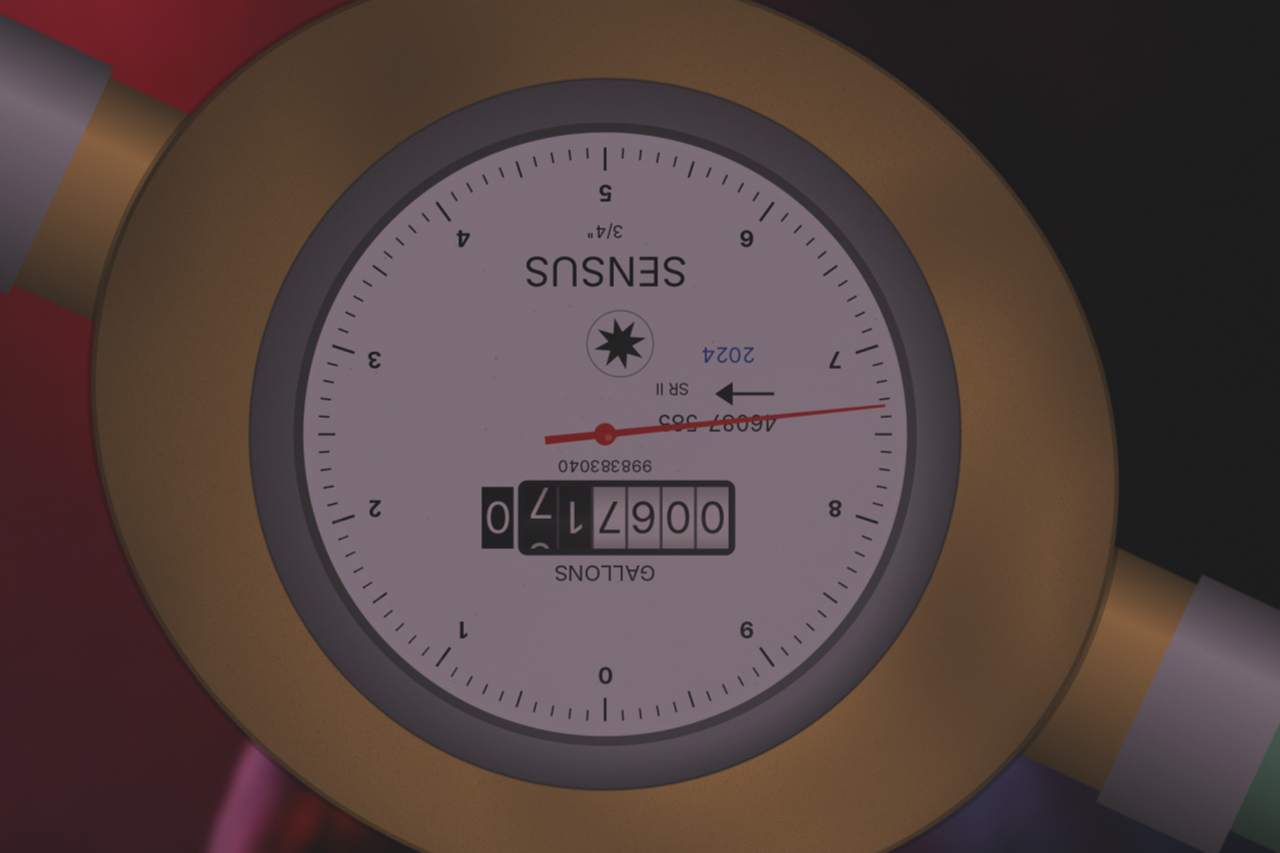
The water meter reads {"value": 67167.3, "unit": "gal"}
